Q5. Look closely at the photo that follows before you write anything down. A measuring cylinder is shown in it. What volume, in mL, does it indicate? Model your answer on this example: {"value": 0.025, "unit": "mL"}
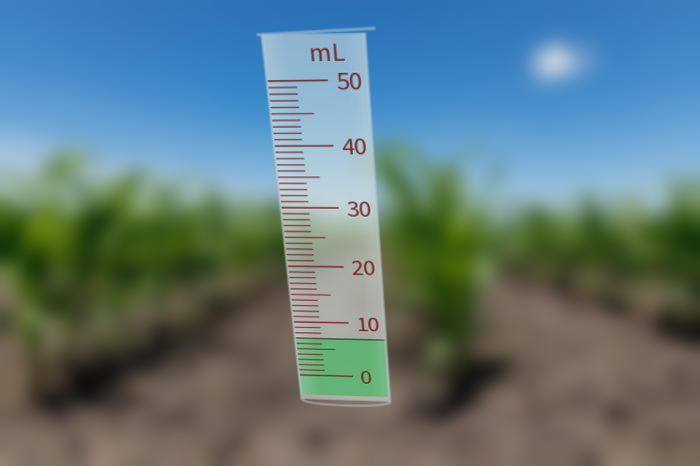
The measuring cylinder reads {"value": 7, "unit": "mL"}
